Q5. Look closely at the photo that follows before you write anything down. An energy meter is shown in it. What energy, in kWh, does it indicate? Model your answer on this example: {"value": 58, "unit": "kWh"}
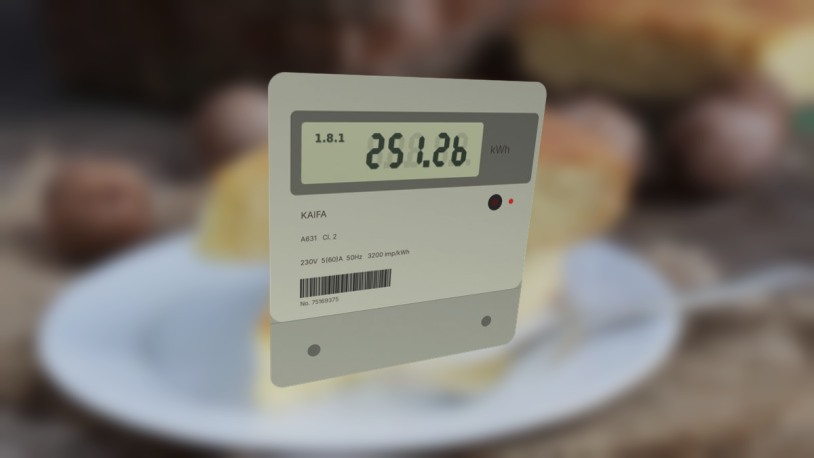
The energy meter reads {"value": 251.26, "unit": "kWh"}
